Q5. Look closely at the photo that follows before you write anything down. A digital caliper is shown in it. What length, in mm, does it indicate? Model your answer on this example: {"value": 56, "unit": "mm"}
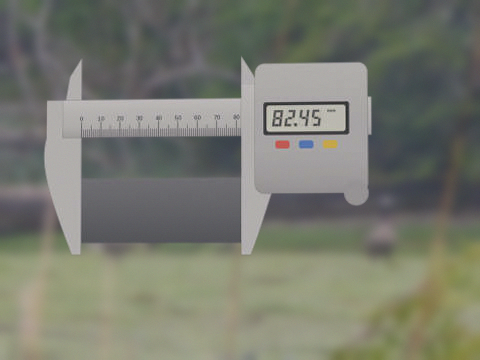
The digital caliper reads {"value": 82.45, "unit": "mm"}
